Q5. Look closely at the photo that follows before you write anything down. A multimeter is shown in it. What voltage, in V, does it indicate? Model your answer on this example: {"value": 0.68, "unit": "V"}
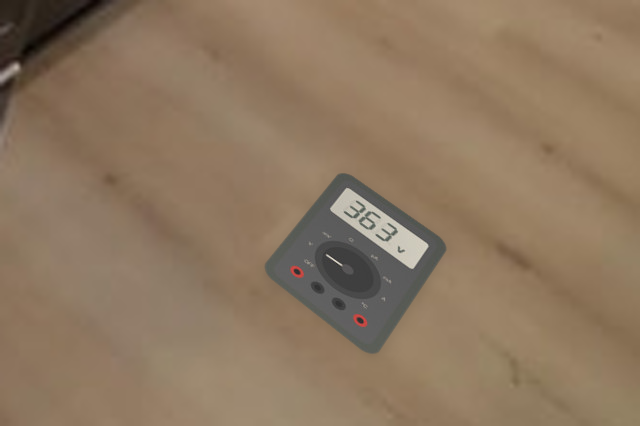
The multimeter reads {"value": 363, "unit": "V"}
